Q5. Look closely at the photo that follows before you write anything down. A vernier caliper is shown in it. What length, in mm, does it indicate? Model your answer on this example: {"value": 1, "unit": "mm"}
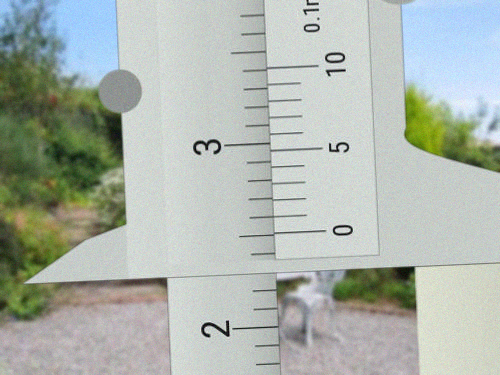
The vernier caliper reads {"value": 25.1, "unit": "mm"}
